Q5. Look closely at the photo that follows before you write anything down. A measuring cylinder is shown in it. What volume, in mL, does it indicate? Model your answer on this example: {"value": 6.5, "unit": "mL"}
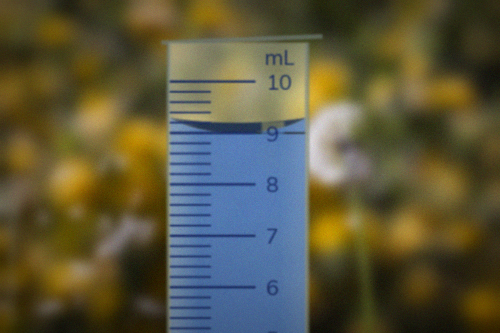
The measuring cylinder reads {"value": 9, "unit": "mL"}
